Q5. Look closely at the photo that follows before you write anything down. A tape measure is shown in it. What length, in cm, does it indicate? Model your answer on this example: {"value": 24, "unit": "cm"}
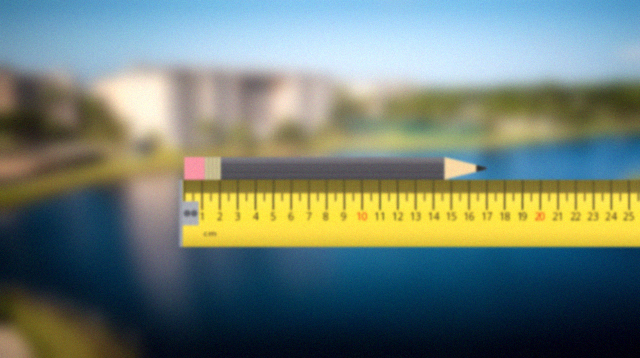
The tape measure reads {"value": 17, "unit": "cm"}
